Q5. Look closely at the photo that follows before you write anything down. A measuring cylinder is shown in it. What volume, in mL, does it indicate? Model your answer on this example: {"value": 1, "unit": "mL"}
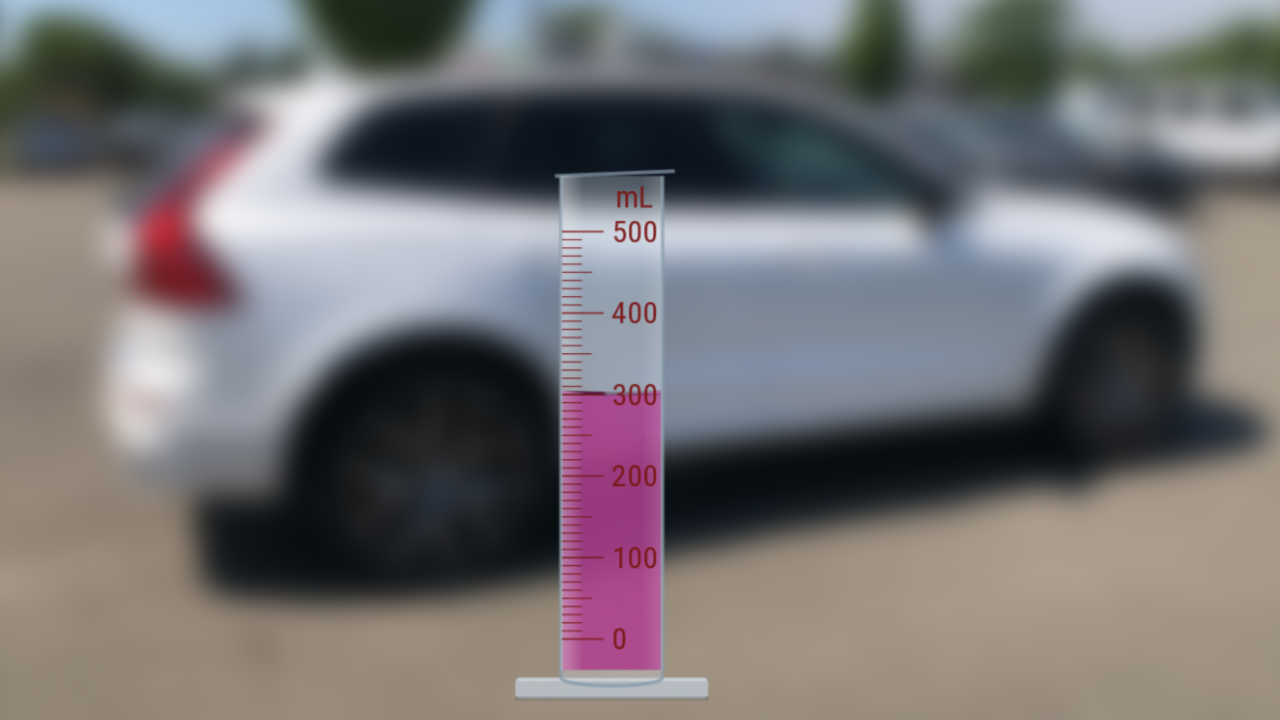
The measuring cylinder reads {"value": 300, "unit": "mL"}
